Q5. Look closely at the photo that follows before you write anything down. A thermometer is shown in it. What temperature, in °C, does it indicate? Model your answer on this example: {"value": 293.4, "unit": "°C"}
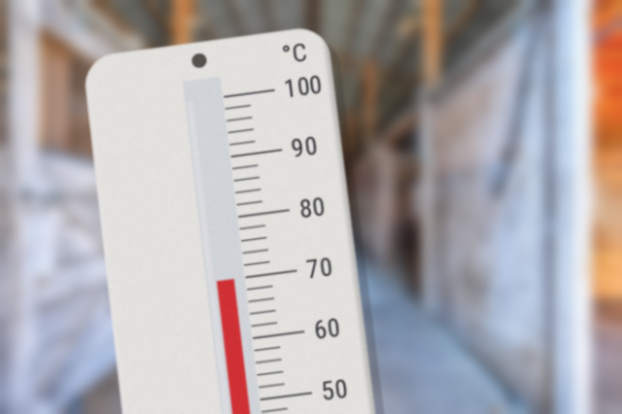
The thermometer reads {"value": 70, "unit": "°C"}
